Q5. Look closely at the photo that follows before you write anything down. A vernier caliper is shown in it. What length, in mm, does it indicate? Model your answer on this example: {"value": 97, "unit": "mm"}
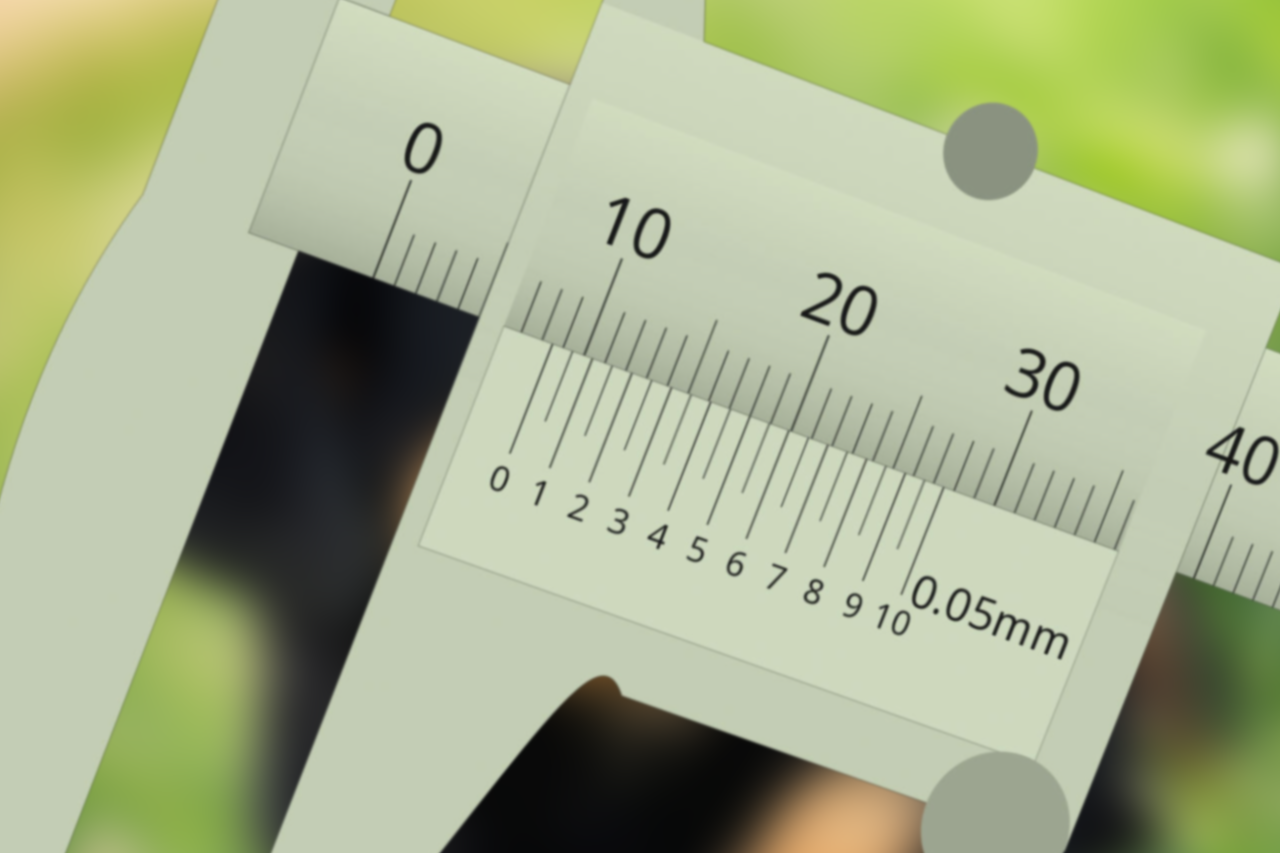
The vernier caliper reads {"value": 8.5, "unit": "mm"}
